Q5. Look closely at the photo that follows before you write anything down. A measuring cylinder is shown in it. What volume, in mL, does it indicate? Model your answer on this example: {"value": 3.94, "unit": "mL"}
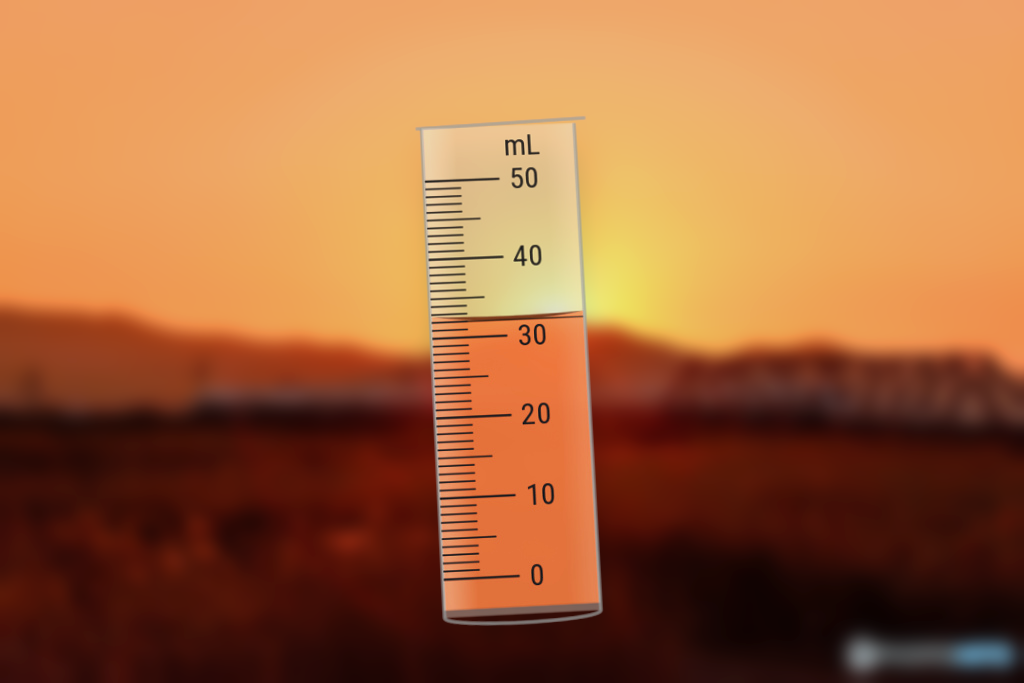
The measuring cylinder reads {"value": 32, "unit": "mL"}
